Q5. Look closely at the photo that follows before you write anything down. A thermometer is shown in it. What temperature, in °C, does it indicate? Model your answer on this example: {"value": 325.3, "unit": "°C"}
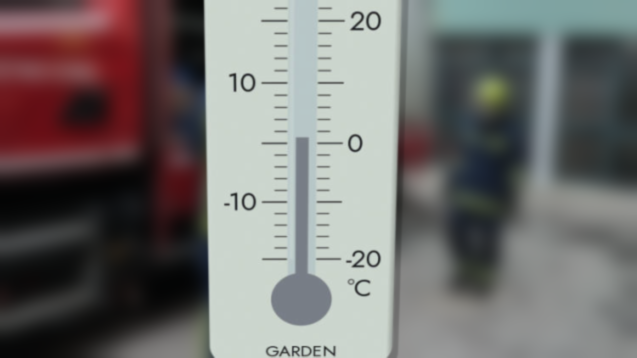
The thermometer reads {"value": 1, "unit": "°C"}
